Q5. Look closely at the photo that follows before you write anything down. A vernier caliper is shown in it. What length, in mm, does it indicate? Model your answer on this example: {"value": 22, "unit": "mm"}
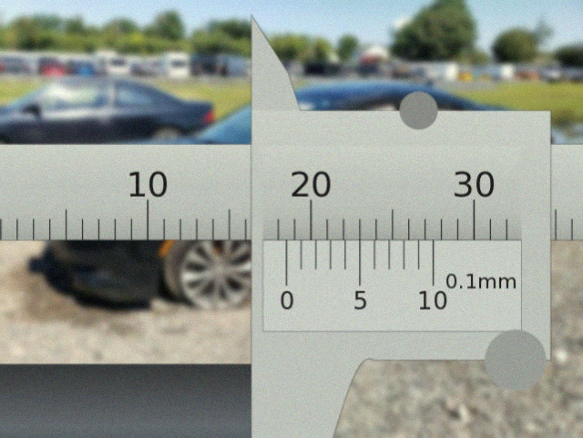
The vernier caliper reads {"value": 18.5, "unit": "mm"}
